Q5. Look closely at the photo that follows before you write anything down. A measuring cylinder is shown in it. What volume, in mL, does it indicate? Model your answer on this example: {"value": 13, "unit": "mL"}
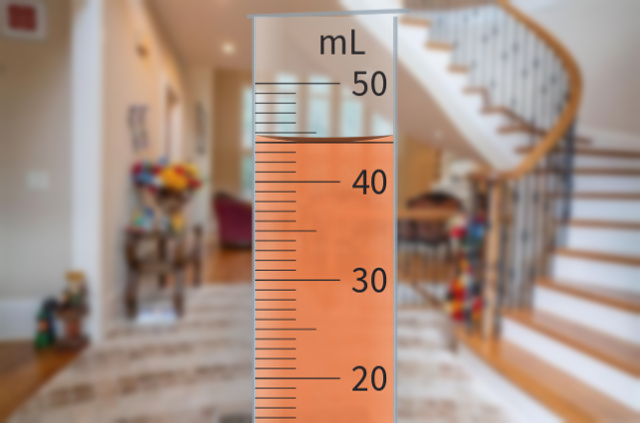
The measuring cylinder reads {"value": 44, "unit": "mL"}
